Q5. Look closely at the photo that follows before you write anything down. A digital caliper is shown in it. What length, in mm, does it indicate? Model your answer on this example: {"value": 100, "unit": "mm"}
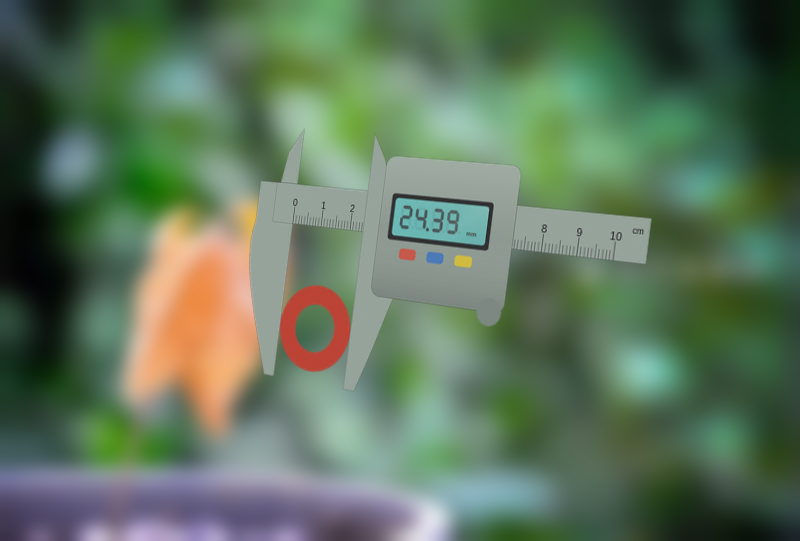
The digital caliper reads {"value": 24.39, "unit": "mm"}
